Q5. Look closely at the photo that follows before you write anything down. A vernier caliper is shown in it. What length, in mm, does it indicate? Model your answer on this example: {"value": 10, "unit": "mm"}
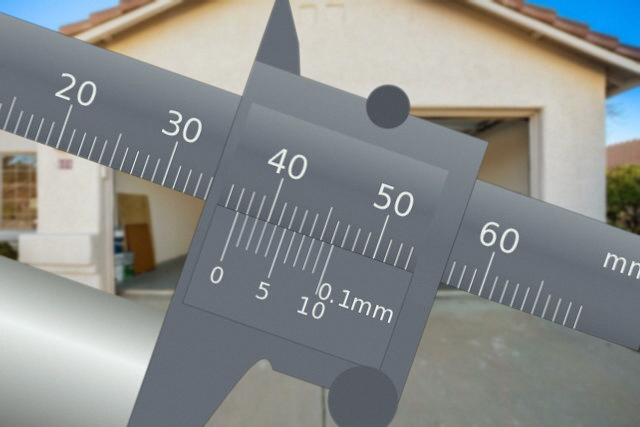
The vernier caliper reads {"value": 37.2, "unit": "mm"}
